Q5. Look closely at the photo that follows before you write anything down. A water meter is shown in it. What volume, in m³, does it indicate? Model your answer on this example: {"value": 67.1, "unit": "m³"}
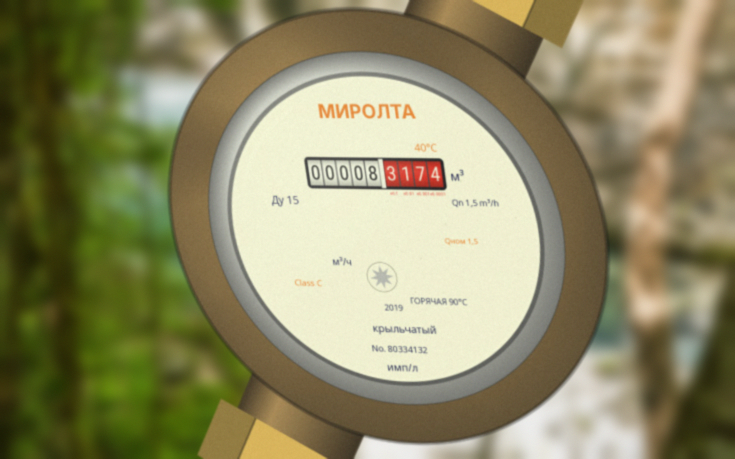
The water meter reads {"value": 8.3174, "unit": "m³"}
